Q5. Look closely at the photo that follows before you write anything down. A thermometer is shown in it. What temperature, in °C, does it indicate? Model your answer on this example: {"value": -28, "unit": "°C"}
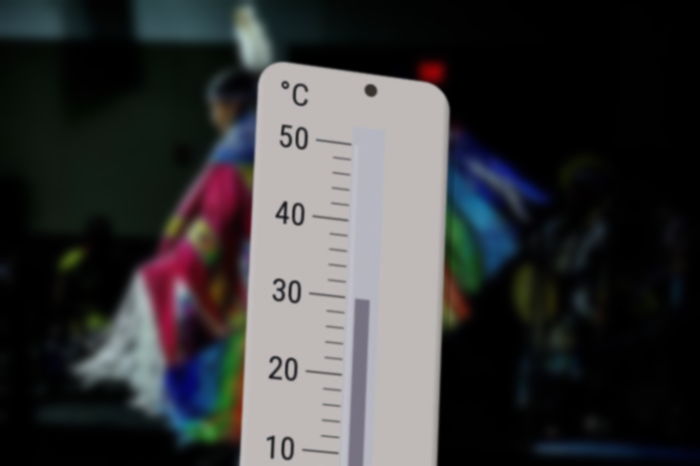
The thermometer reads {"value": 30, "unit": "°C"}
